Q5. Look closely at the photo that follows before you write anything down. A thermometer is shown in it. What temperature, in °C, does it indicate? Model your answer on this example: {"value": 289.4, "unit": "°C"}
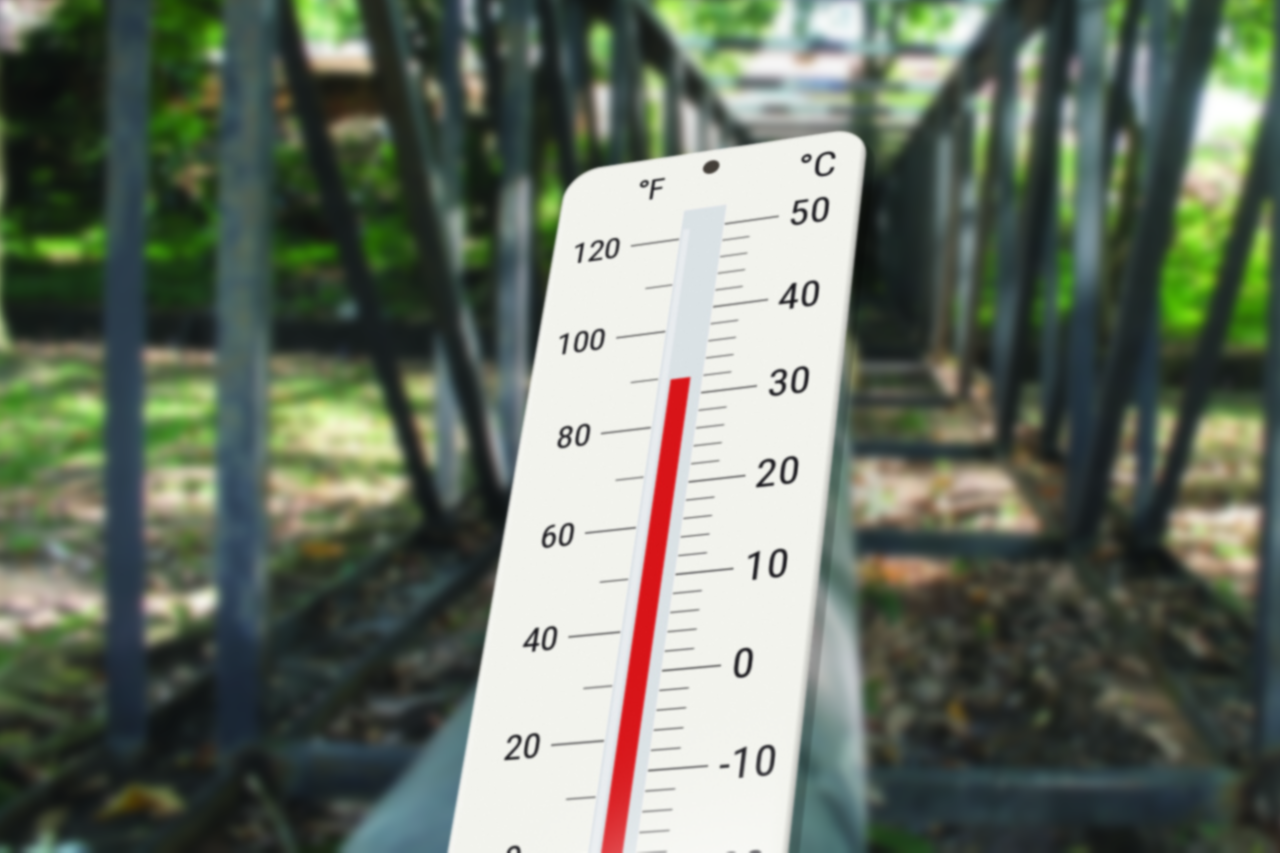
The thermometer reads {"value": 32, "unit": "°C"}
